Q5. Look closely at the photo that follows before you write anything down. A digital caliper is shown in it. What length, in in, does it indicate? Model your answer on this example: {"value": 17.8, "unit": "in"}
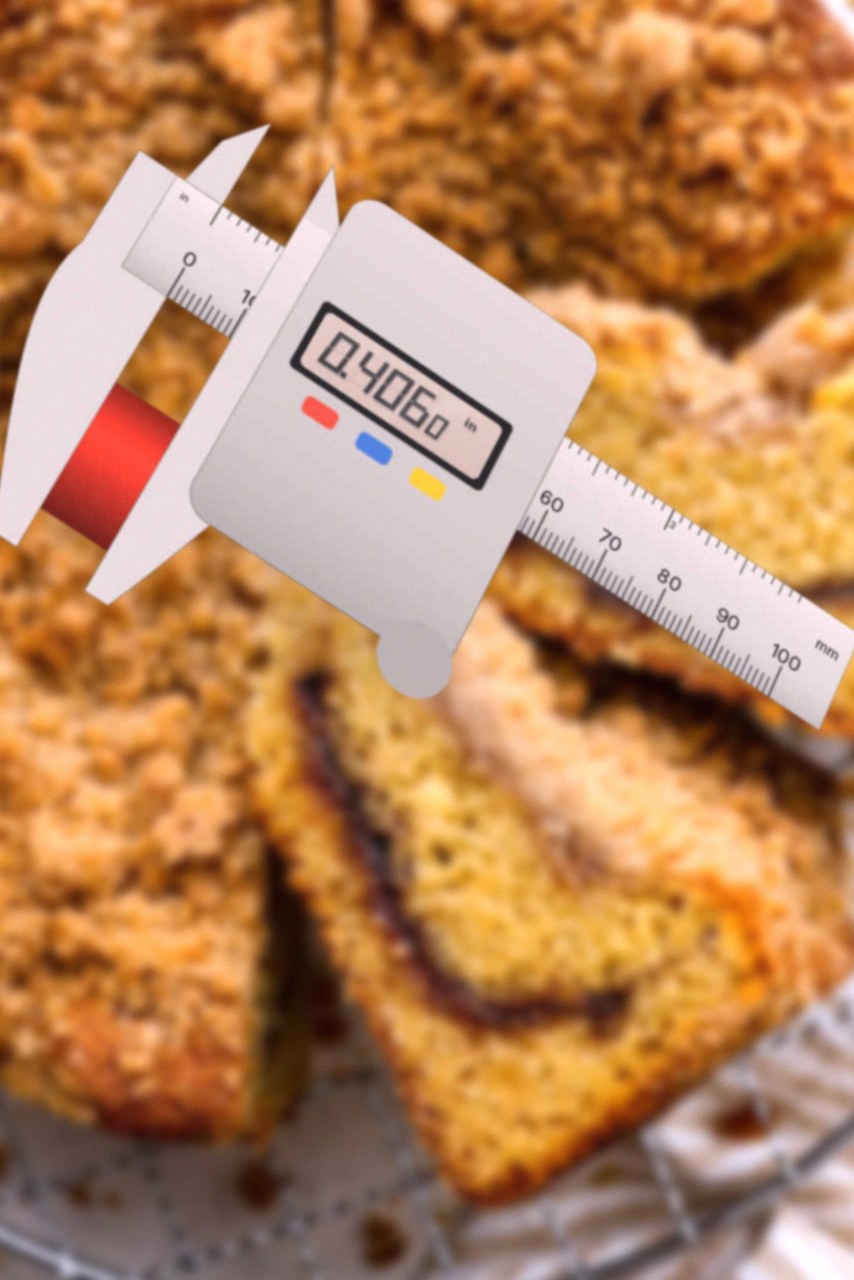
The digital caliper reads {"value": 0.4060, "unit": "in"}
